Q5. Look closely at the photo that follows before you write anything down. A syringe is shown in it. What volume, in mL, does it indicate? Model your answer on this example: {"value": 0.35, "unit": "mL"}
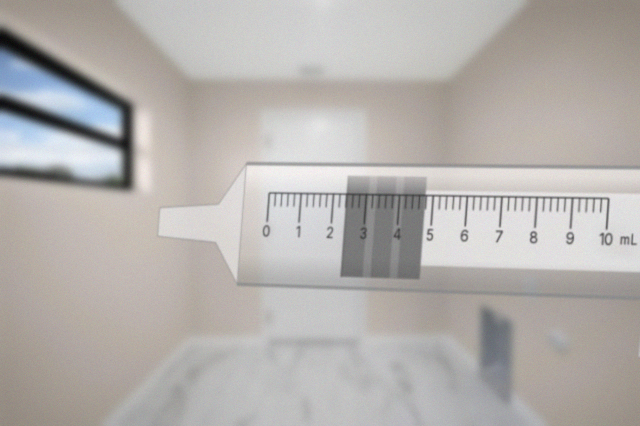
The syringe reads {"value": 2.4, "unit": "mL"}
